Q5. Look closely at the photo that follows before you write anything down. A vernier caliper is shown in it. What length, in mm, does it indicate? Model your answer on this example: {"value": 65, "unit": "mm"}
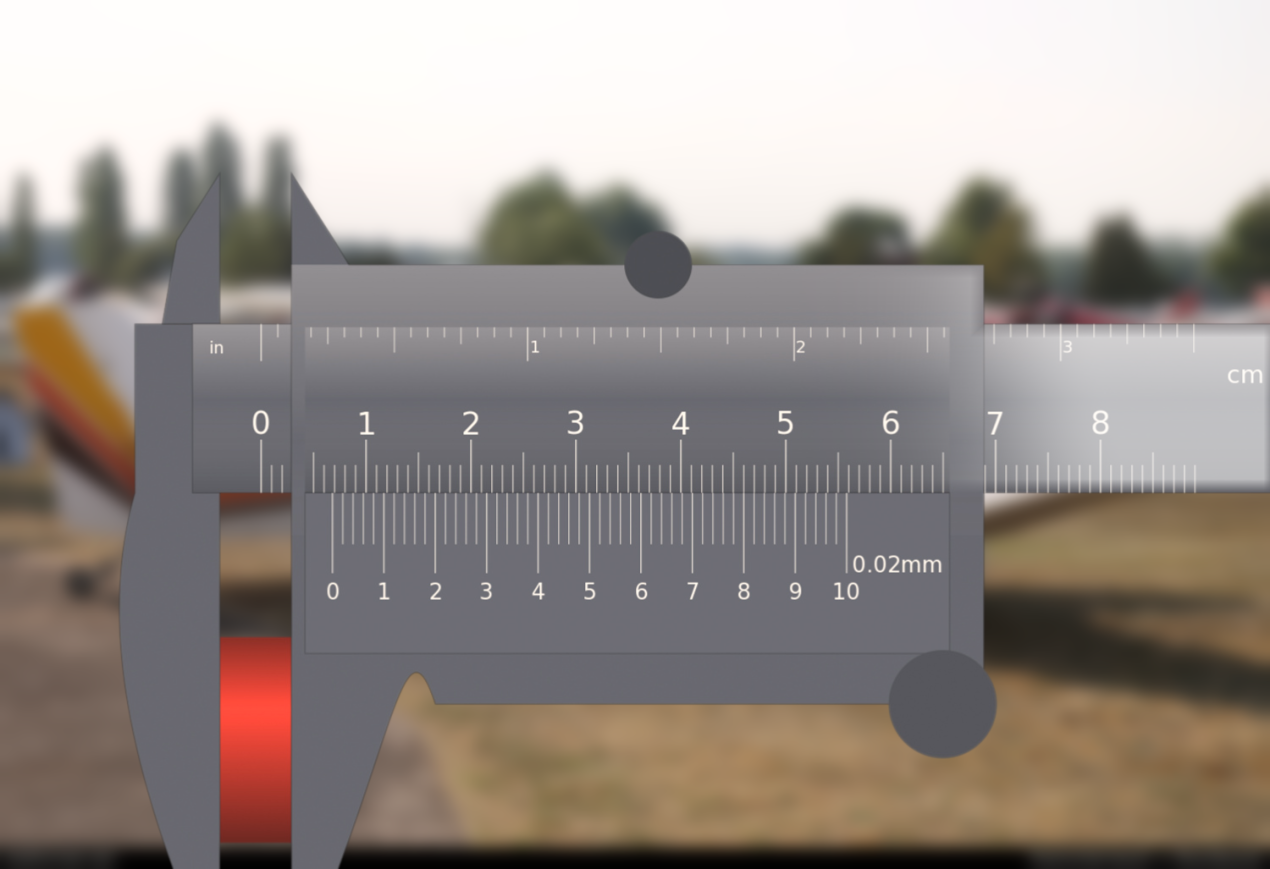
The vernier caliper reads {"value": 6.8, "unit": "mm"}
